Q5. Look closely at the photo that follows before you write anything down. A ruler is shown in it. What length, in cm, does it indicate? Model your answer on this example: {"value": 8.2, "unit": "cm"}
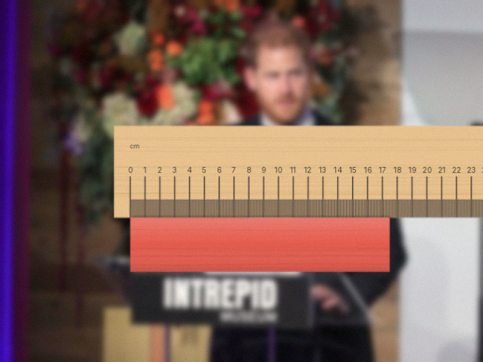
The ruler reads {"value": 17.5, "unit": "cm"}
